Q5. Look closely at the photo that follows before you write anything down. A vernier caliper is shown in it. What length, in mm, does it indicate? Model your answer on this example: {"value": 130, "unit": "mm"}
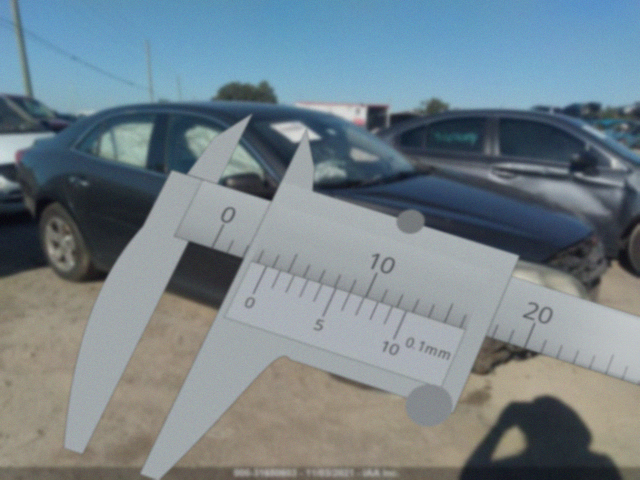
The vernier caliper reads {"value": 3.6, "unit": "mm"}
